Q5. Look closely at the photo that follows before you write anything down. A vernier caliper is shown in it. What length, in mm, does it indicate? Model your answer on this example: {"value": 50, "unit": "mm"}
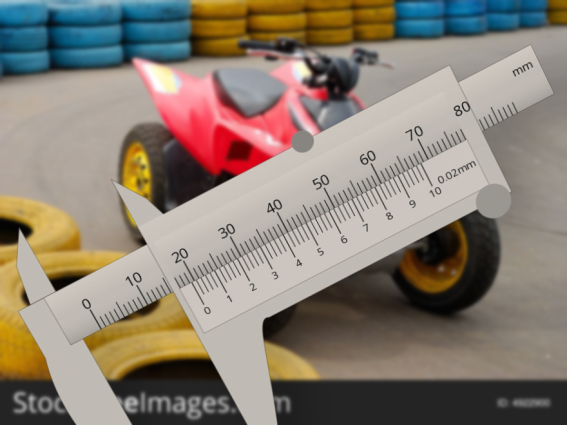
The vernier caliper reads {"value": 19.4, "unit": "mm"}
